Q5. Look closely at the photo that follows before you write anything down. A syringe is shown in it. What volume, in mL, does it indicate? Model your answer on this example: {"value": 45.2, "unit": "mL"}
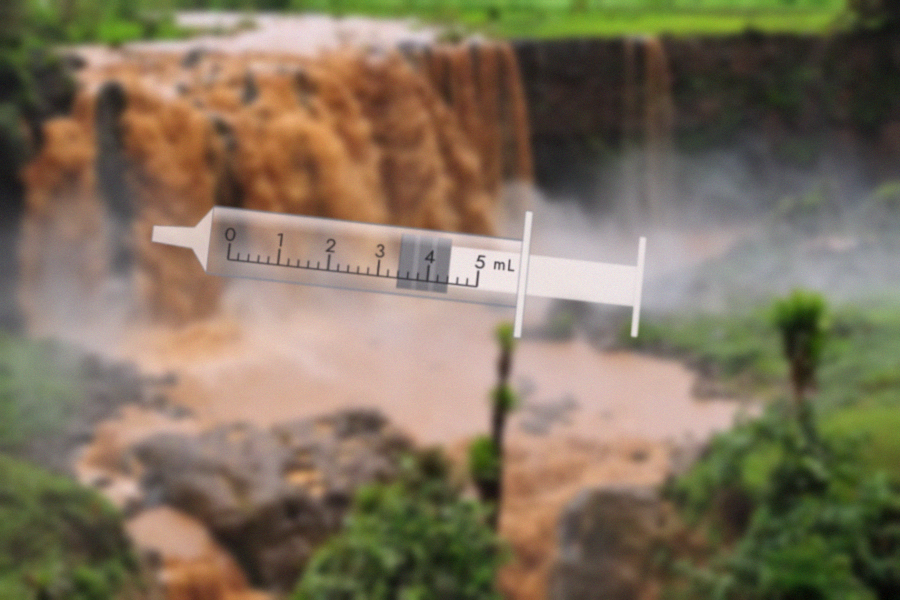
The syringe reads {"value": 3.4, "unit": "mL"}
